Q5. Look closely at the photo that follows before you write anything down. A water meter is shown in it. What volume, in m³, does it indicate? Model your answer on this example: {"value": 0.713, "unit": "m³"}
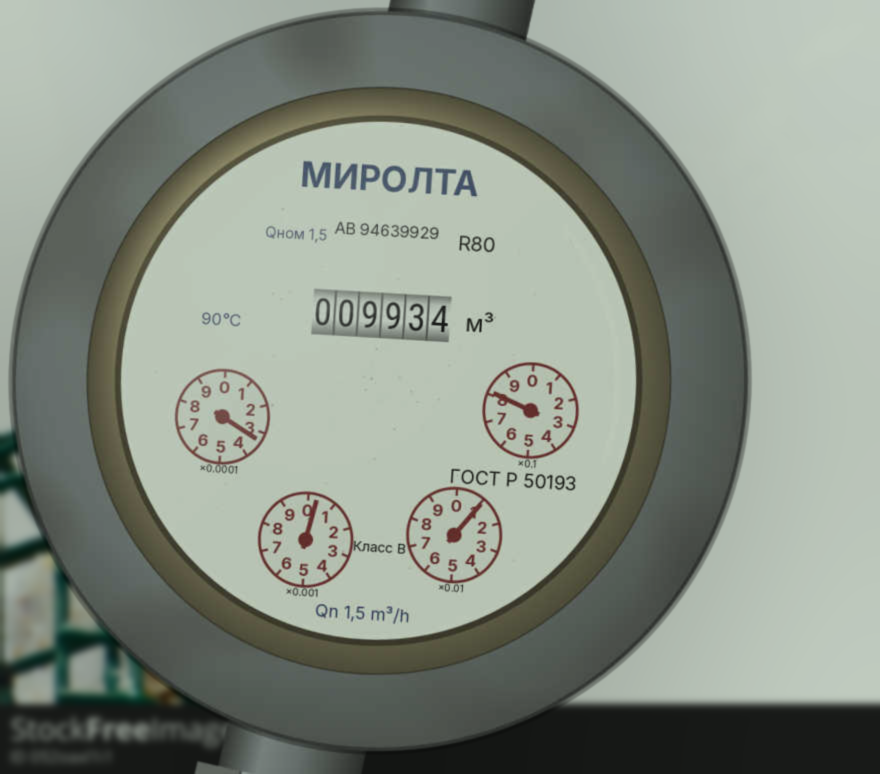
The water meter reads {"value": 9934.8103, "unit": "m³"}
